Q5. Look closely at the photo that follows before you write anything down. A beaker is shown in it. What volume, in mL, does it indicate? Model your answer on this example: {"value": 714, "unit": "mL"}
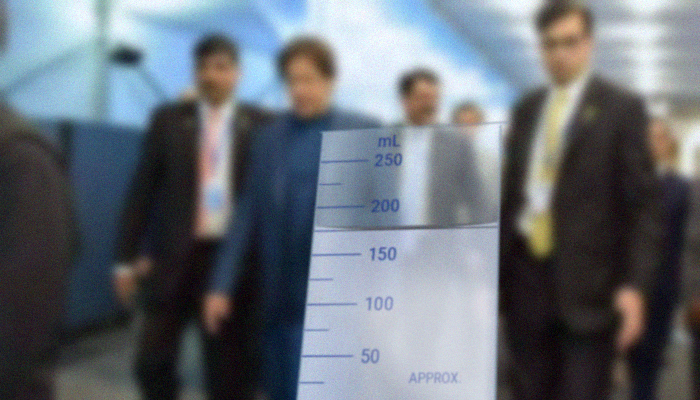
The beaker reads {"value": 175, "unit": "mL"}
